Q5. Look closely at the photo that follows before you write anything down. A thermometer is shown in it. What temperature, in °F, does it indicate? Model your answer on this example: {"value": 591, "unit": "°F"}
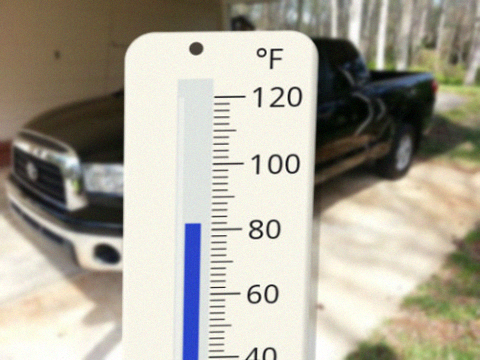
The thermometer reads {"value": 82, "unit": "°F"}
